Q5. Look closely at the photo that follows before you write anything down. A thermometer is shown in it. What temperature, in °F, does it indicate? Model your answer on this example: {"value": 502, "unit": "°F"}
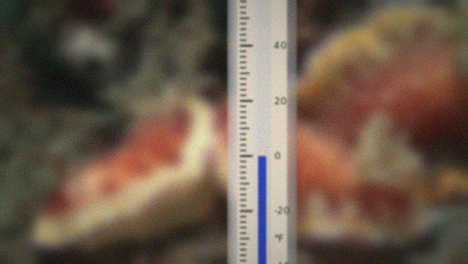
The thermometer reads {"value": 0, "unit": "°F"}
